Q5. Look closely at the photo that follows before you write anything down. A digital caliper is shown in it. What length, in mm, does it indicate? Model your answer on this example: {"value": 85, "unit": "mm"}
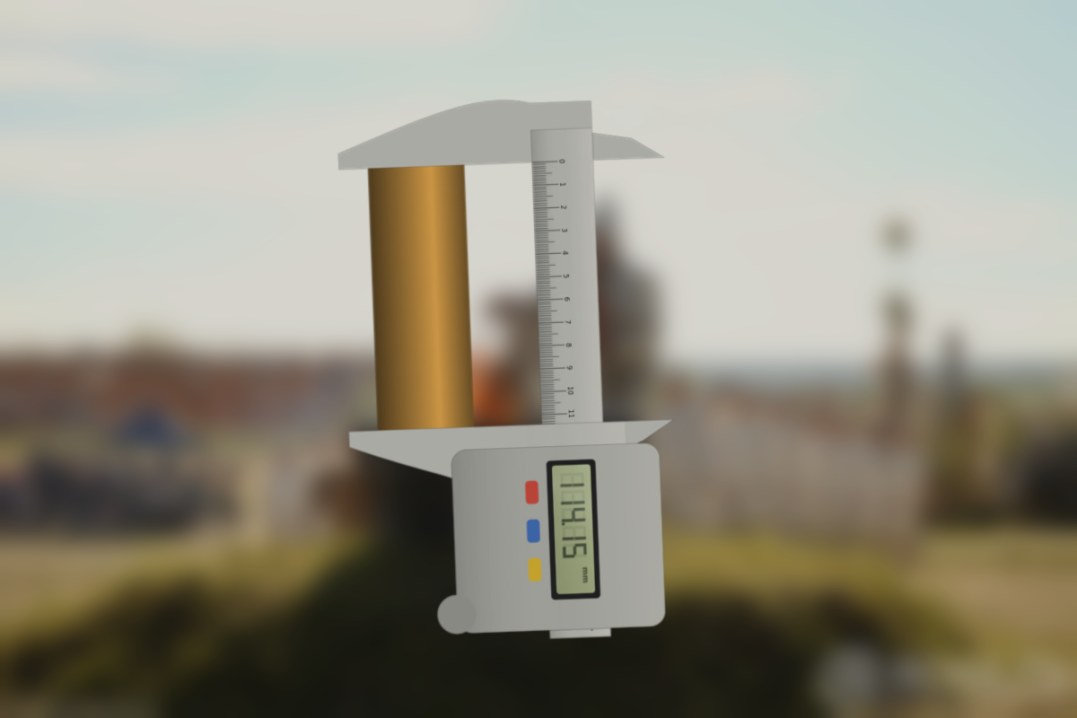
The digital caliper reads {"value": 114.15, "unit": "mm"}
